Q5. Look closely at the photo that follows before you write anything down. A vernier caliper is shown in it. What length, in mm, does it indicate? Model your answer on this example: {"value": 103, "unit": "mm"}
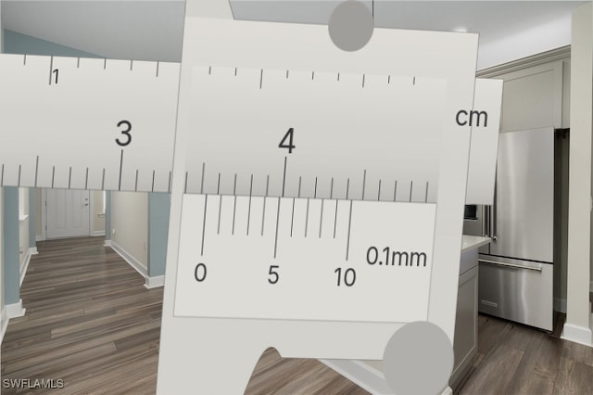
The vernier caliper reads {"value": 35.3, "unit": "mm"}
